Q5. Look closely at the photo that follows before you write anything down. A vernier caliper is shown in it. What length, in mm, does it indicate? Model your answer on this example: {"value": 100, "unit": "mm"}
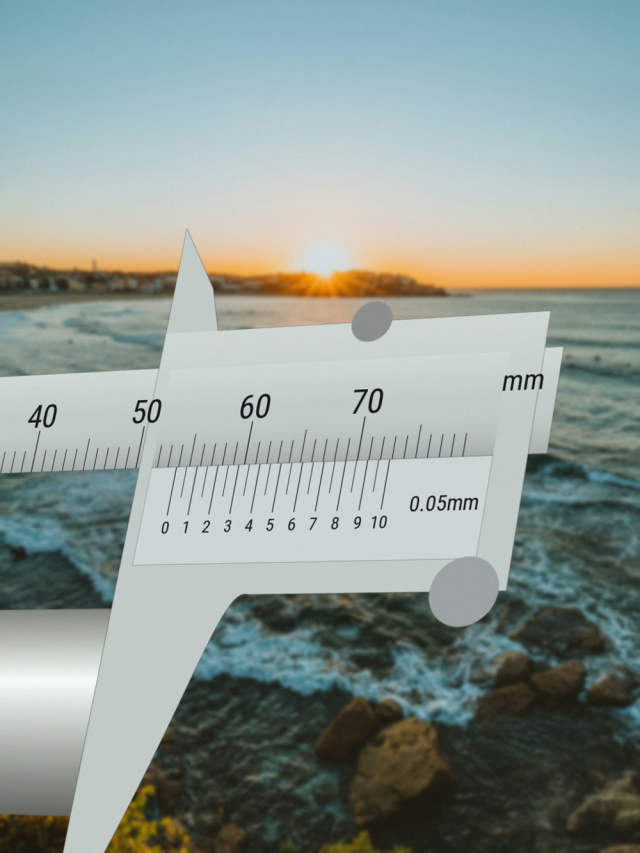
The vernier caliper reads {"value": 53.8, "unit": "mm"}
